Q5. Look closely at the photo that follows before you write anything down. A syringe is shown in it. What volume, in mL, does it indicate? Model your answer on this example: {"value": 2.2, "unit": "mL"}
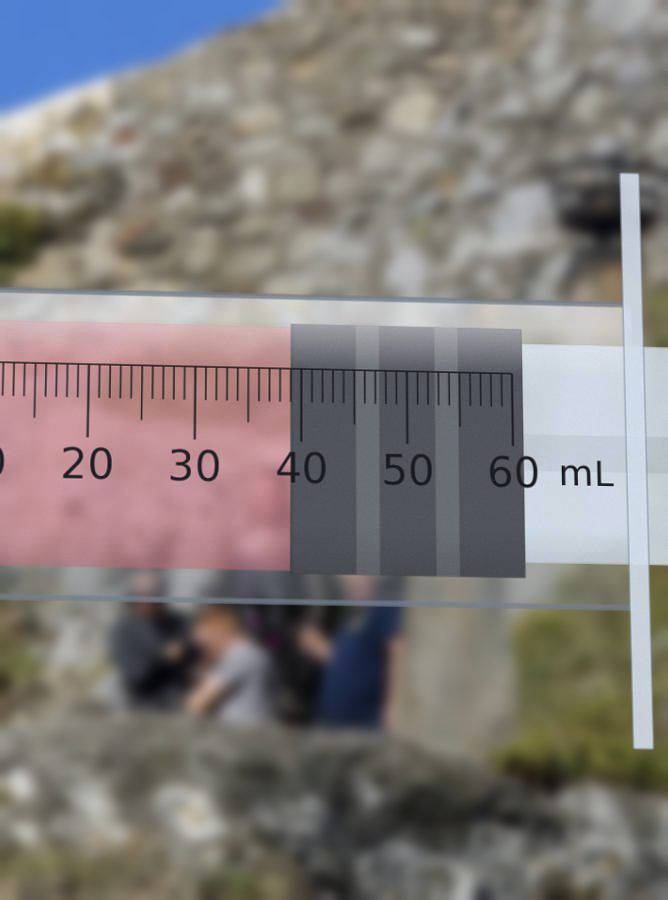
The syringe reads {"value": 39, "unit": "mL"}
